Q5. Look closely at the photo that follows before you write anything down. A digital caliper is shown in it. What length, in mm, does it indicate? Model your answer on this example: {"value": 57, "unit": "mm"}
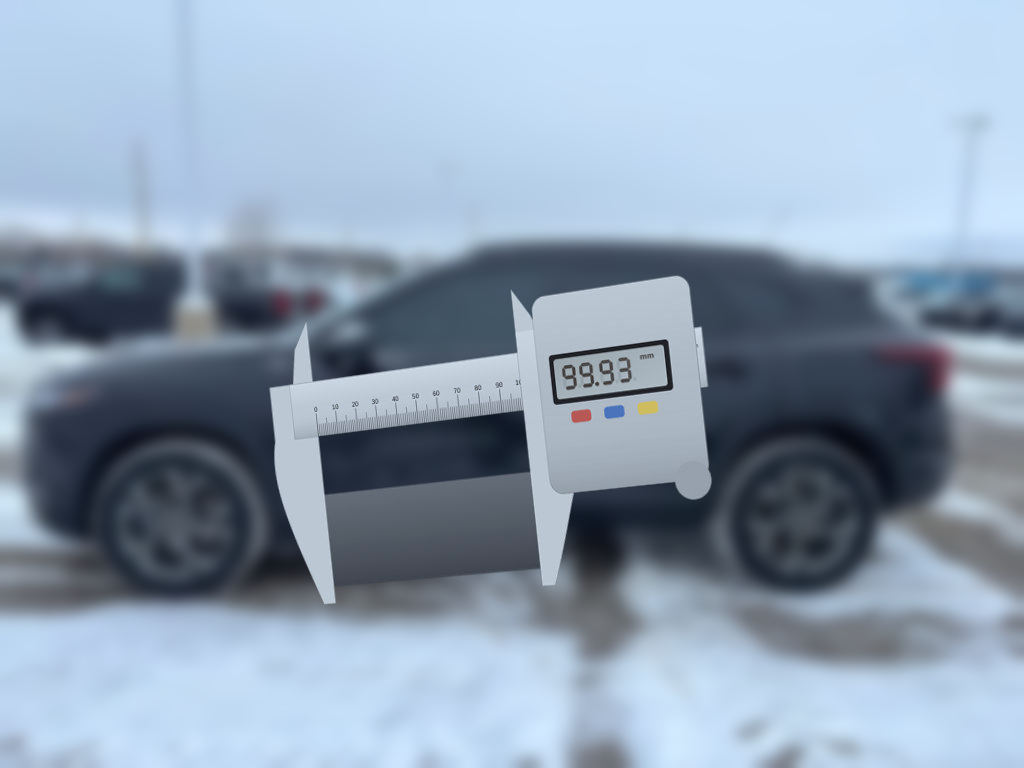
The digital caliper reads {"value": 99.93, "unit": "mm"}
